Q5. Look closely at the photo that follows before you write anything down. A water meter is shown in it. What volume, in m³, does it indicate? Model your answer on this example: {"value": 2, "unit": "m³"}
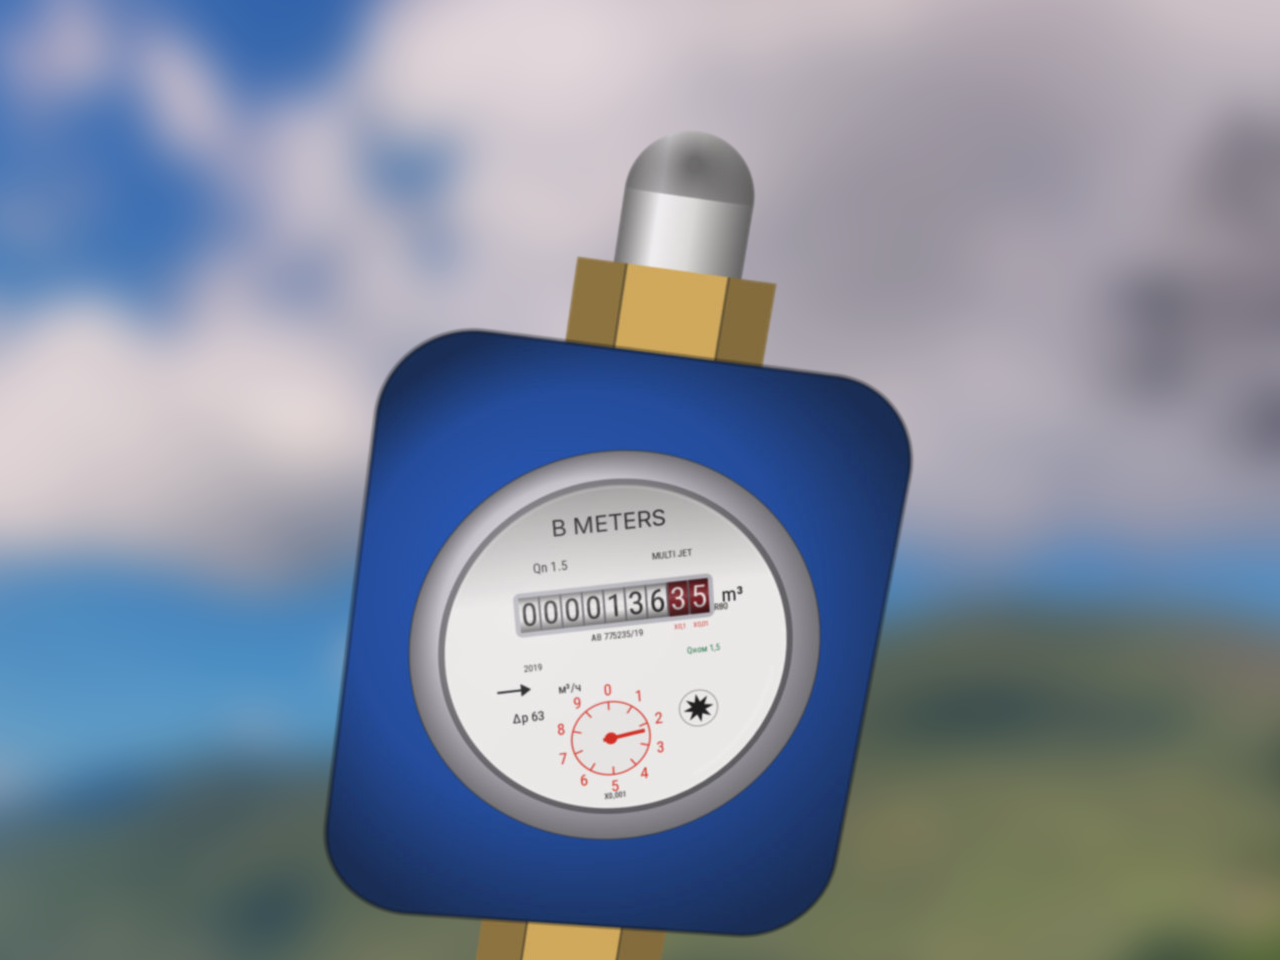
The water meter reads {"value": 136.352, "unit": "m³"}
